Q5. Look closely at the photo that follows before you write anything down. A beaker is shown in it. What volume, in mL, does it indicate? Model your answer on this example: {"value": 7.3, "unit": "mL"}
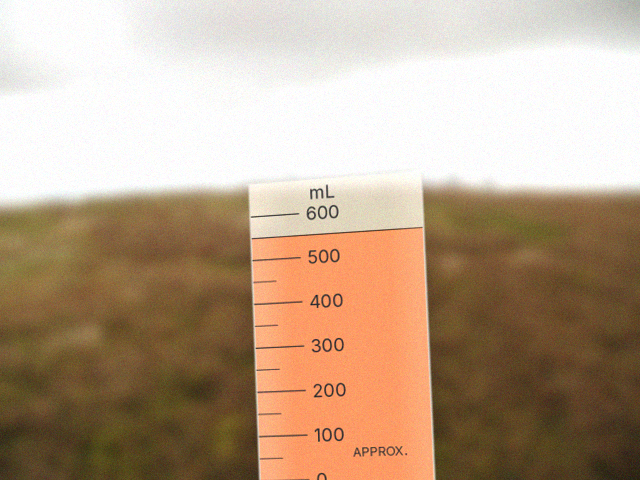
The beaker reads {"value": 550, "unit": "mL"}
